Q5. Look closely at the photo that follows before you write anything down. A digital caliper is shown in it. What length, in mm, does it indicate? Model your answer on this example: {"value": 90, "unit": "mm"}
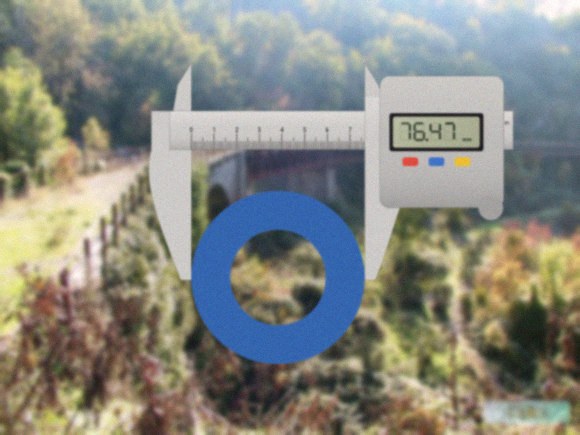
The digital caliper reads {"value": 76.47, "unit": "mm"}
